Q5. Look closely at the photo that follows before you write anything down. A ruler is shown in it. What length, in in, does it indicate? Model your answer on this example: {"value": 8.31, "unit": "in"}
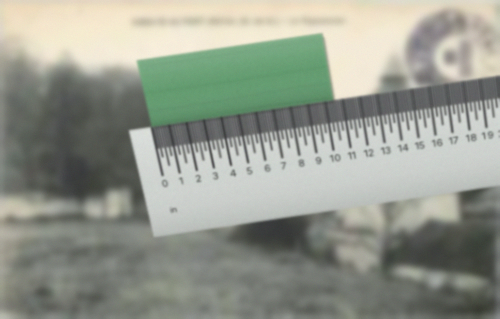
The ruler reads {"value": 10.5, "unit": "in"}
